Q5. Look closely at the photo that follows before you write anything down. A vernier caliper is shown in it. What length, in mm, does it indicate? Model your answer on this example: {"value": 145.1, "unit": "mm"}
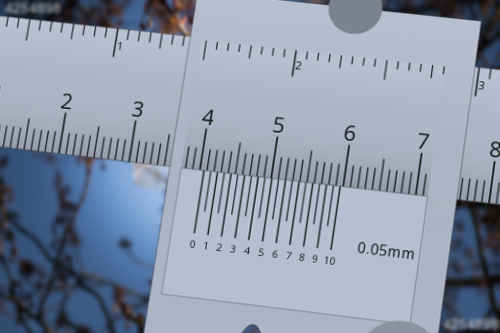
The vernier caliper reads {"value": 40.6, "unit": "mm"}
